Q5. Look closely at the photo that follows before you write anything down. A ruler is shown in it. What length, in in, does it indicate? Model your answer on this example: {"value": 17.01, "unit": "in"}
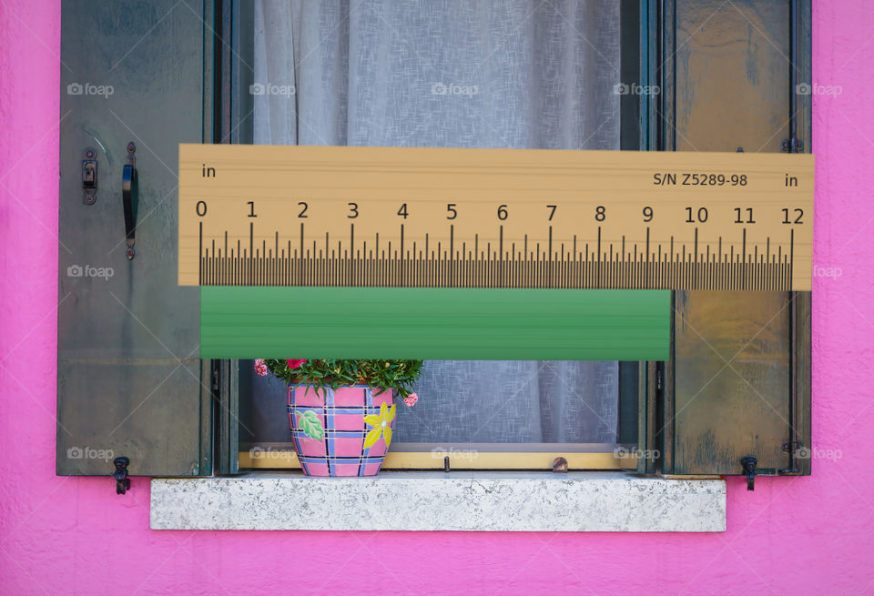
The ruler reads {"value": 9.5, "unit": "in"}
